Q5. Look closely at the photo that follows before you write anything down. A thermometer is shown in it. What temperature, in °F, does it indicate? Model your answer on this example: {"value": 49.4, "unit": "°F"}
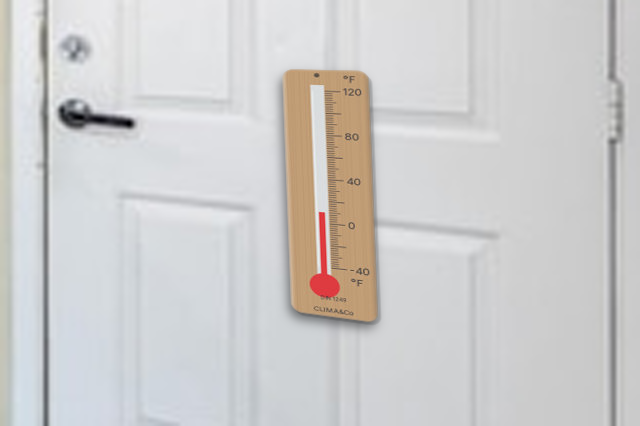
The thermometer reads {"value": 10, "unit": "°F"}
